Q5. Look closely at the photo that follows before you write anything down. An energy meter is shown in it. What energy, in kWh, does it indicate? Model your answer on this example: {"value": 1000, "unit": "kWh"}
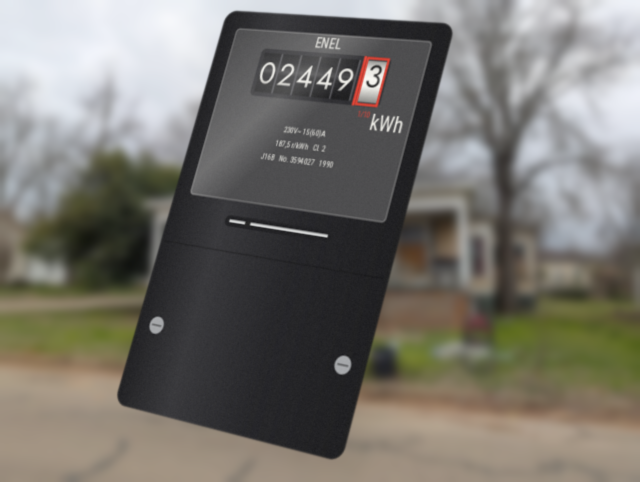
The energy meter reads {"value": 2449.3, "unit": "kWh"}
